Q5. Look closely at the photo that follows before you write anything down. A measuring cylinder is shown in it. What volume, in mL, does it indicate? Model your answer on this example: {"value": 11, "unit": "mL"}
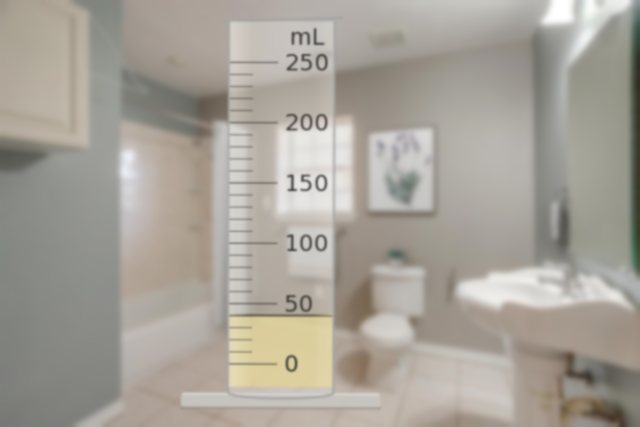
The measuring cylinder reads {"value": 40, "unit": "mL"}
